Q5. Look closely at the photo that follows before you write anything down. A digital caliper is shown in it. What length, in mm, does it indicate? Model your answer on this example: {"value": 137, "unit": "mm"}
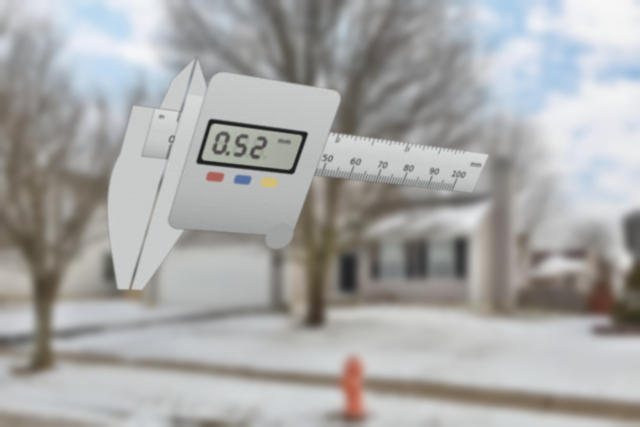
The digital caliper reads {"value": 0.52, "unit": "mm"}
